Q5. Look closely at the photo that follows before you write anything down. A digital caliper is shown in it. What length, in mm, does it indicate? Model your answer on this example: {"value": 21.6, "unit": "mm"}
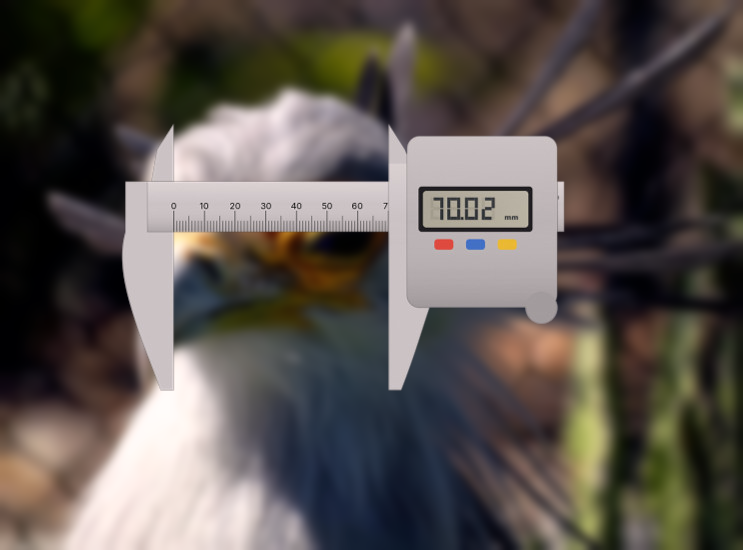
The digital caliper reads {"value": 70.02, "unit": "mm"}
